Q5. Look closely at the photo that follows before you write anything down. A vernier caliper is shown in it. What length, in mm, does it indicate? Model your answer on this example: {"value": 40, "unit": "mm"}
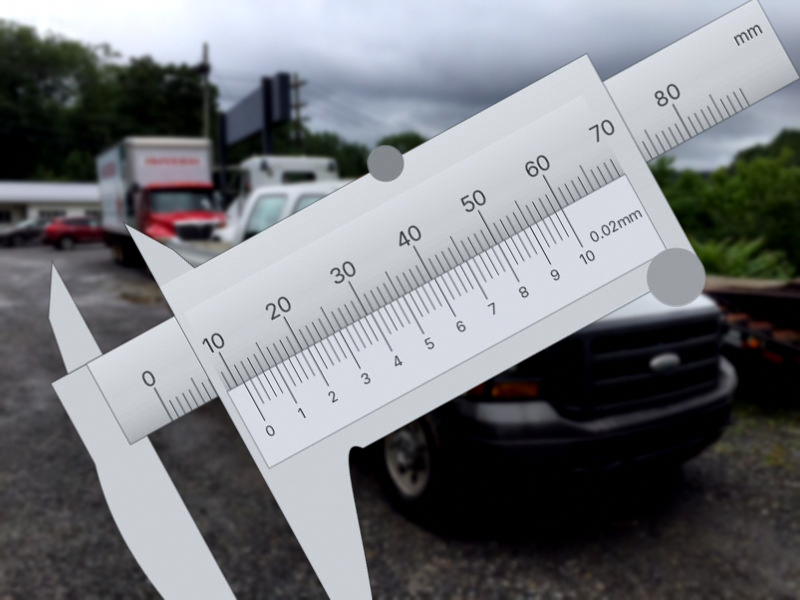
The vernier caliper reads {"value": 11.0, "unit": "mm"}
